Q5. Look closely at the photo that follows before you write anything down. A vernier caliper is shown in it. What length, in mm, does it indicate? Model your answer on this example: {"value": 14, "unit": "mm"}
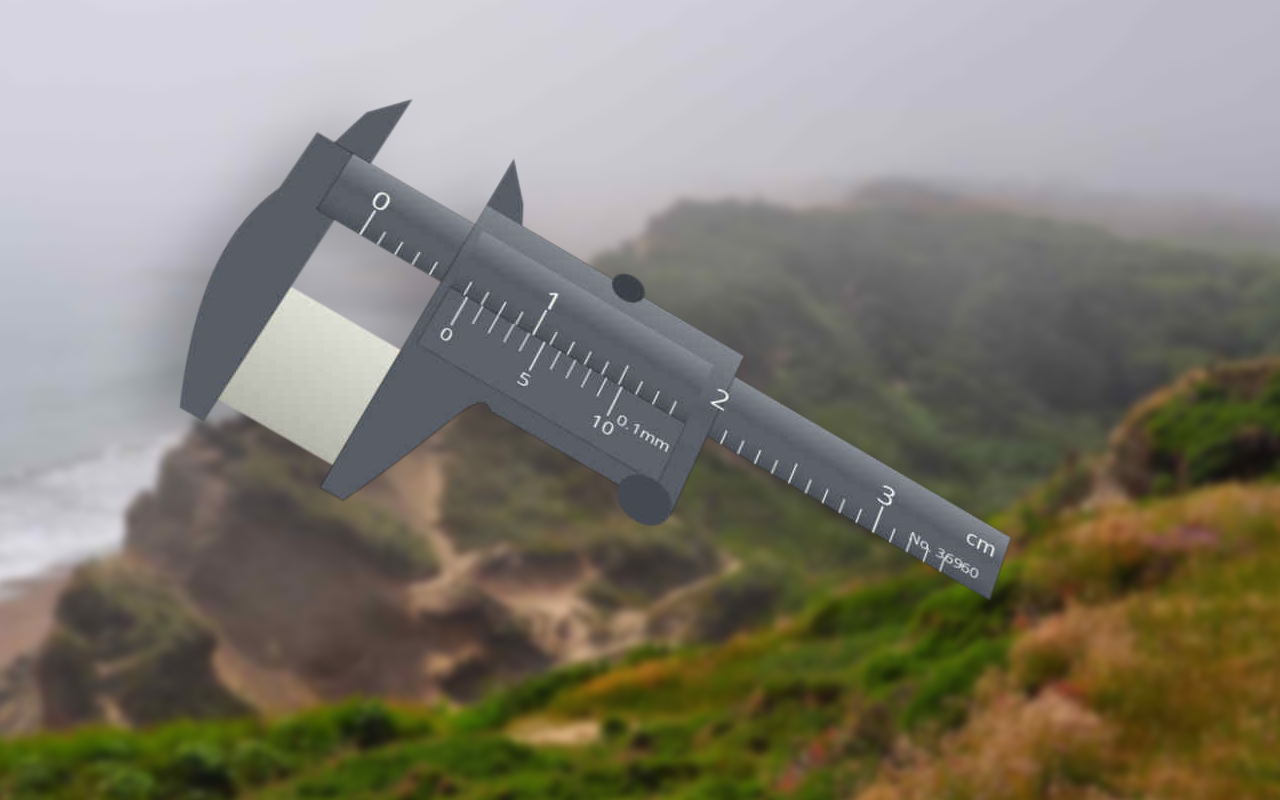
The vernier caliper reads {"value": 6.2, "unit": "mm"}
